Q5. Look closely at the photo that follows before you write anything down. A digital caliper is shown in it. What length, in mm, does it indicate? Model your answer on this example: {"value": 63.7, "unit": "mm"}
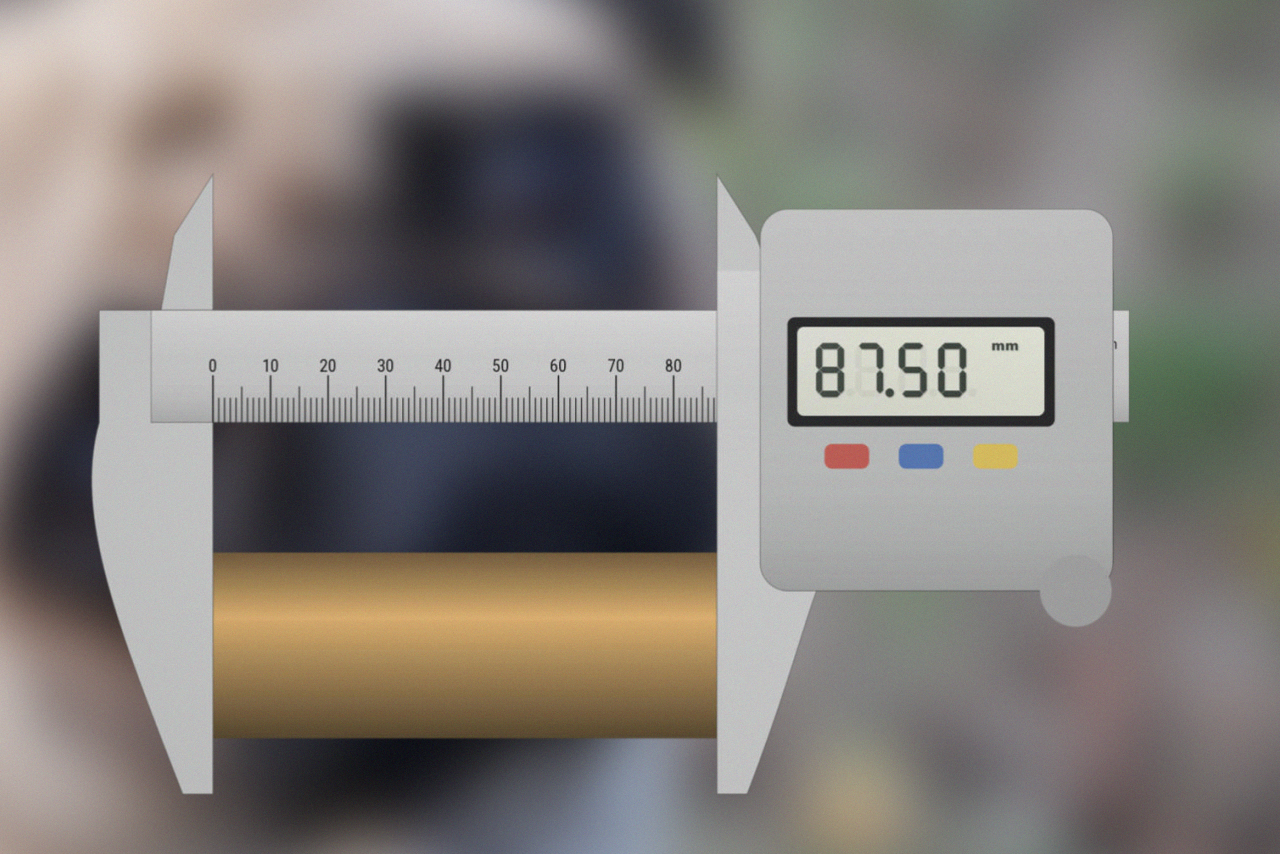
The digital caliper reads {"value": 87.50, "unit": "mm"}
